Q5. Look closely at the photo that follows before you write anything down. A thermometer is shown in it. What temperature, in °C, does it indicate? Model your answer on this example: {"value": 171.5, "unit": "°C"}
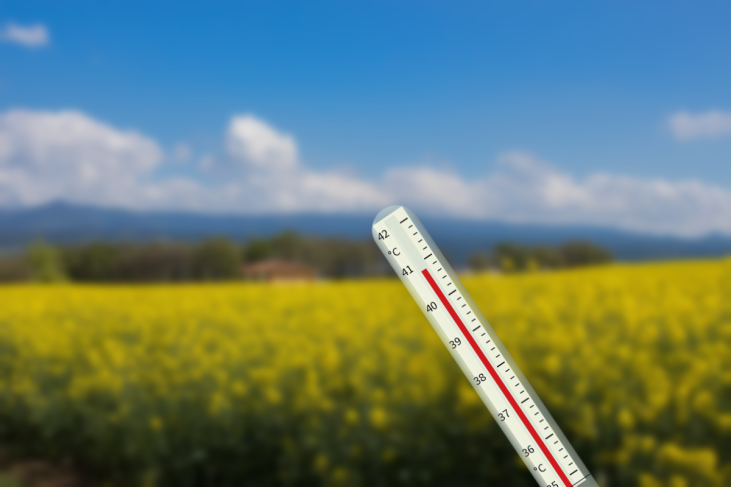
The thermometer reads {"value": 40.8, "unit": "°C"}
